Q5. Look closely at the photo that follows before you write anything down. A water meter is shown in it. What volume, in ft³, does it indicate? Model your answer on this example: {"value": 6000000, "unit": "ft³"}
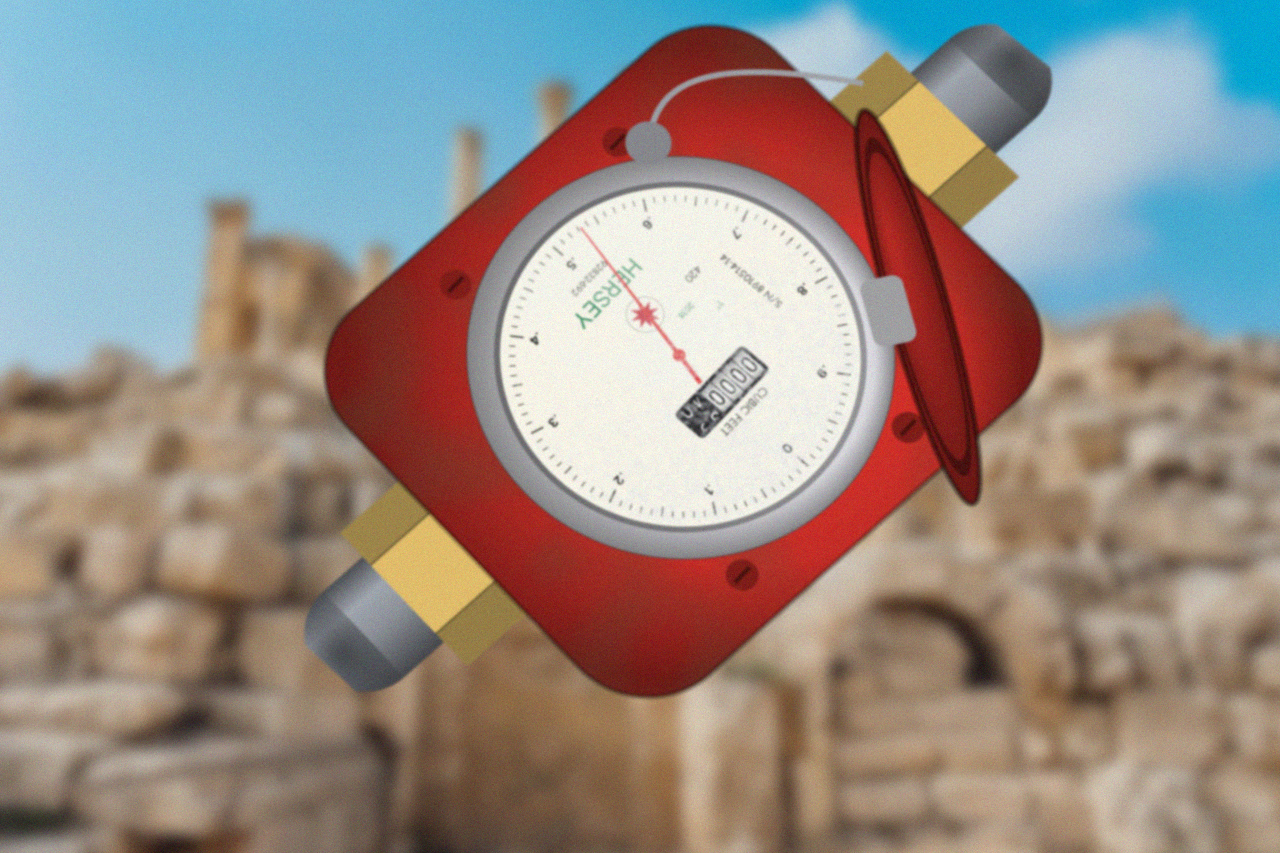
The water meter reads {"value": 39.53, "unit": "ft³"}
